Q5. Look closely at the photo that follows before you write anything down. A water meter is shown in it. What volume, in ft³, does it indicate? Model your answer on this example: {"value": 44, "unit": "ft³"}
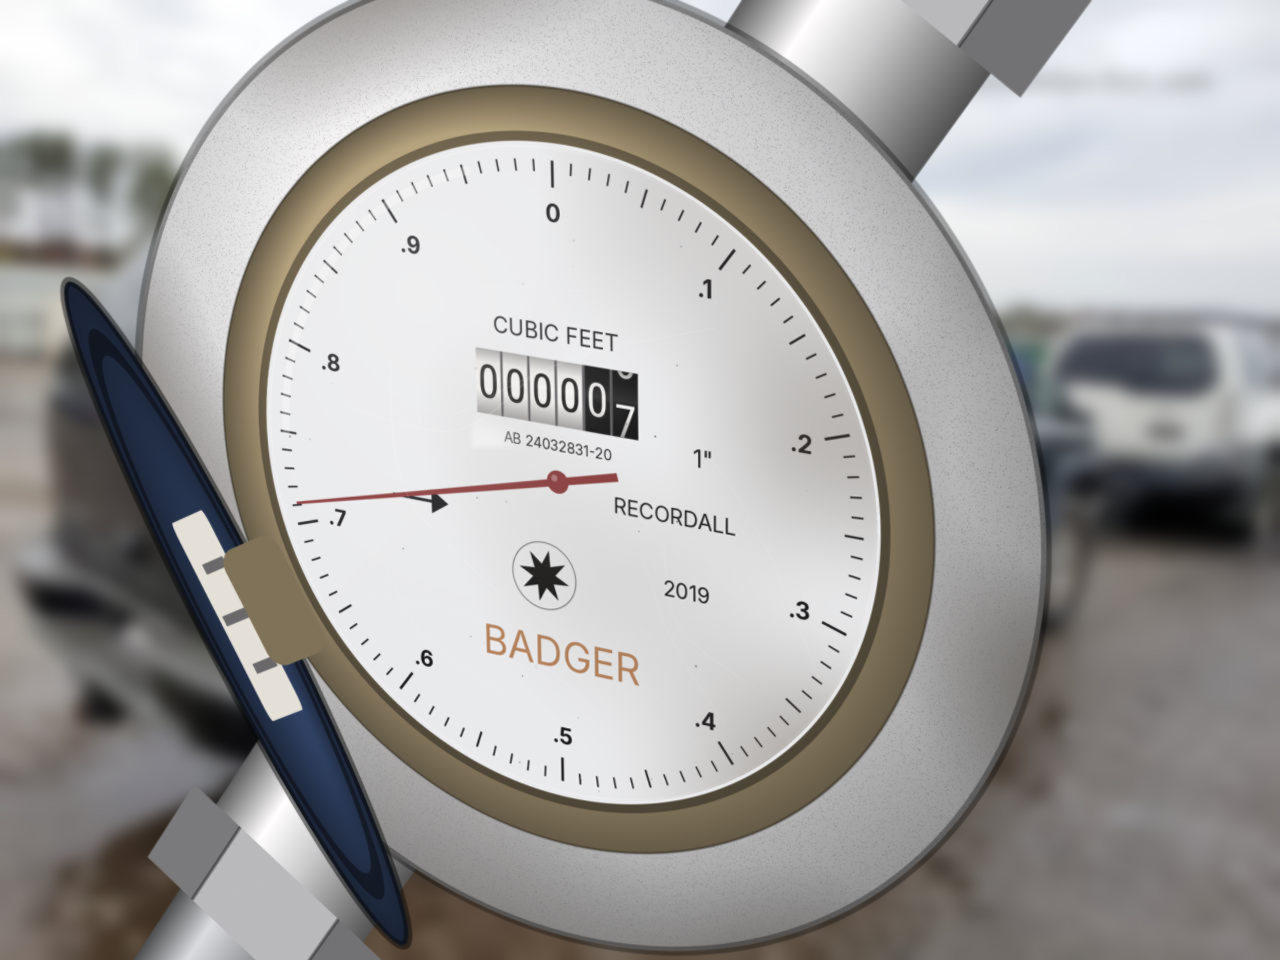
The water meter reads {"value": 6.71, "unit": "ft³"}
